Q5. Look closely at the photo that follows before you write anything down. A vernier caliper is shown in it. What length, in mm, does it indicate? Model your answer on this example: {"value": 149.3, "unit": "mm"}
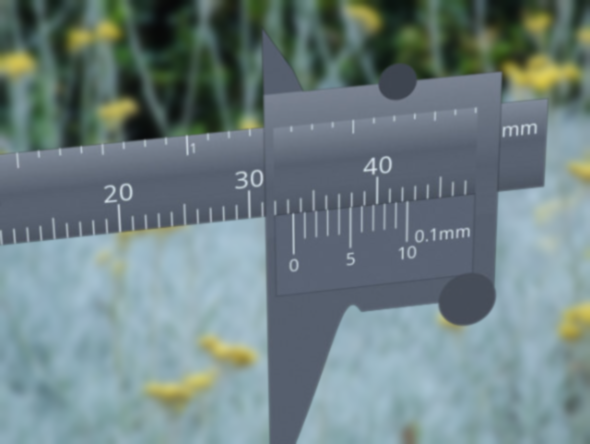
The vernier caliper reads {"value": 33.4, "unit": "mm"}
